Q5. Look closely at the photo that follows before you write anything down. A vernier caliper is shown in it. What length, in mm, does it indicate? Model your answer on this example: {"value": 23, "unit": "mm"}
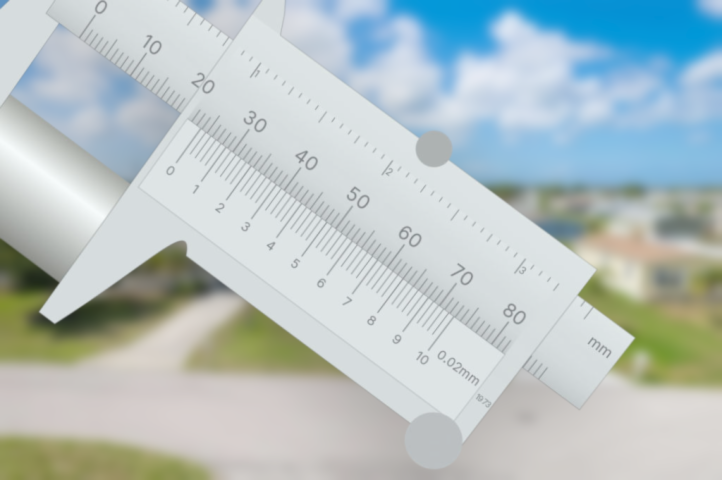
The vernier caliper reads {"value": 23.8, "unit": "mm"}
